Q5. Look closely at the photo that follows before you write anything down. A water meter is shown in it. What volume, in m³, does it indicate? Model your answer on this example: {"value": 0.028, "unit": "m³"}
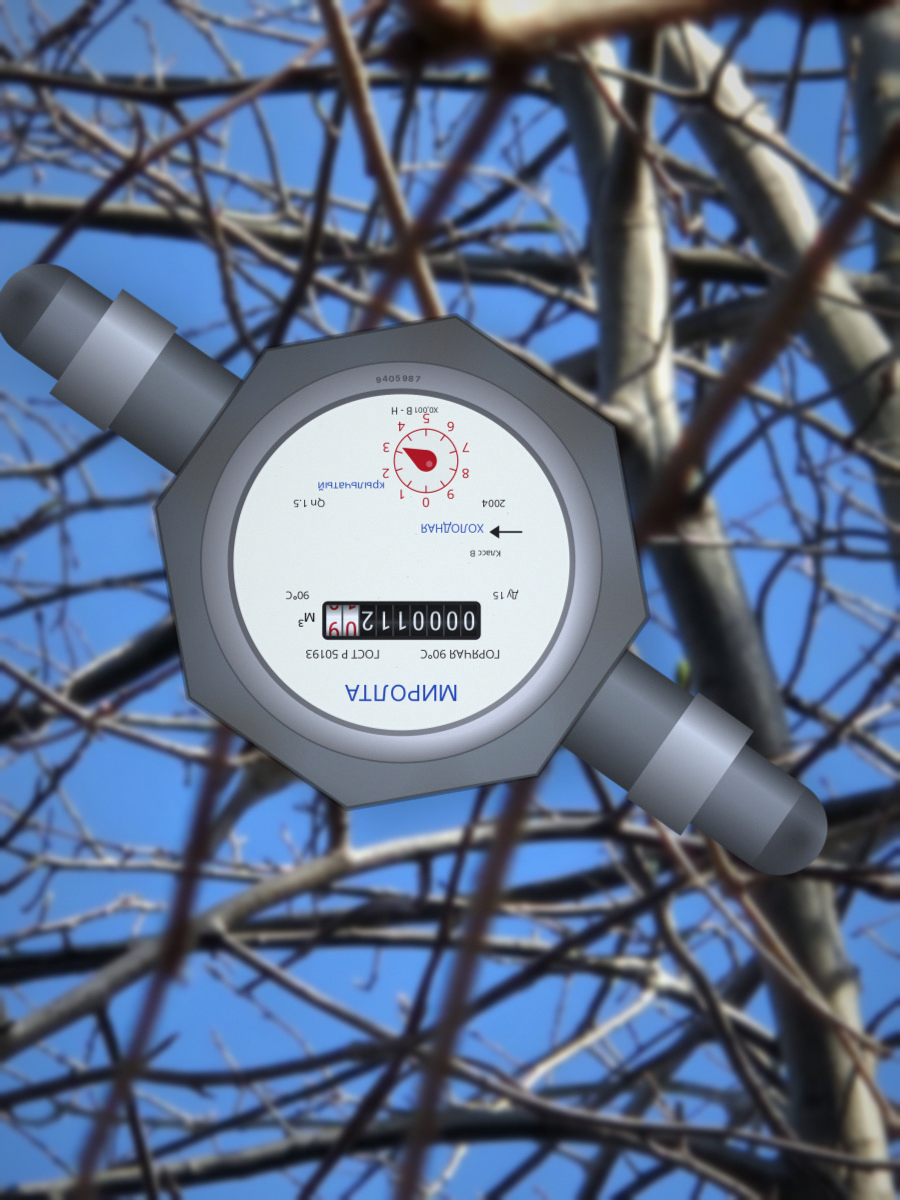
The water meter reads {"value": 112.093, "unit": "m³"}
